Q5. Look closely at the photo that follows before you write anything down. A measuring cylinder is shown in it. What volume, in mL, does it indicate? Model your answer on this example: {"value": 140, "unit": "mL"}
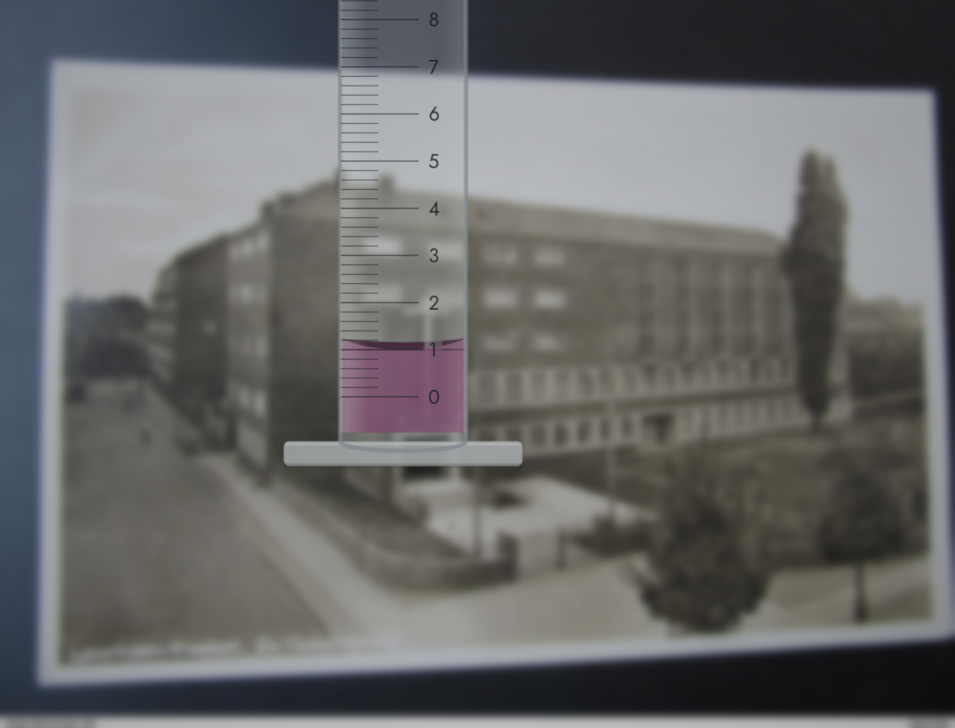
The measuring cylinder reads {"value": 1, "unit": "mL"}
